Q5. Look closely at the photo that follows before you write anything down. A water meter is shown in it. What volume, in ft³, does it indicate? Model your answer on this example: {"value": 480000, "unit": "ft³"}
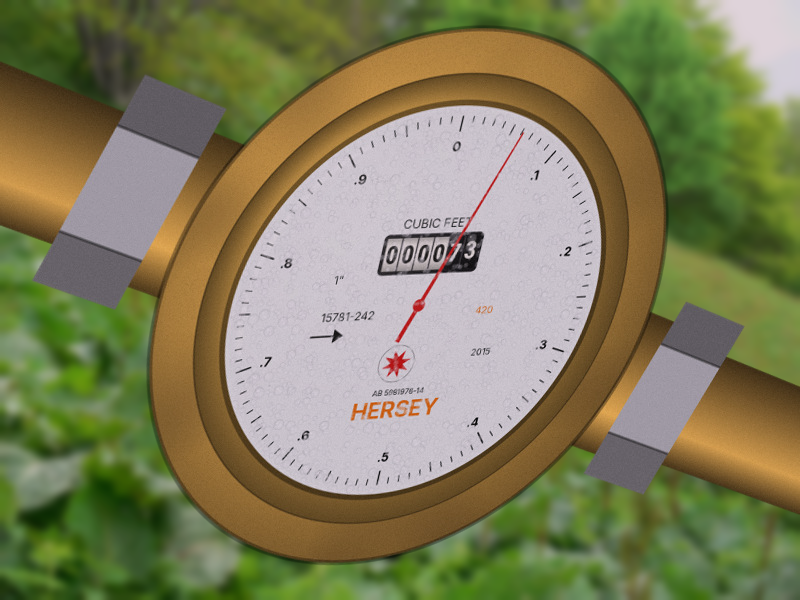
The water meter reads {"value": 73.06, "unit": "ft³"}
